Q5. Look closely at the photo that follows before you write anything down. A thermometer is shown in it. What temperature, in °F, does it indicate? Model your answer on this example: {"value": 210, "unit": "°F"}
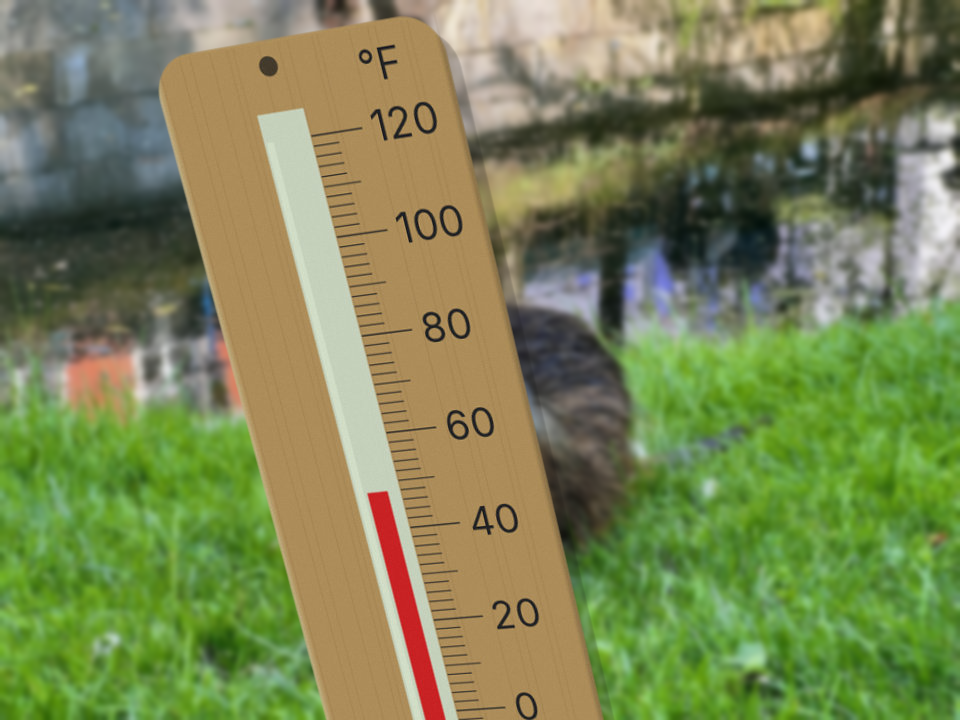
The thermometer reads {"value": 48, "unit": "°F"}
